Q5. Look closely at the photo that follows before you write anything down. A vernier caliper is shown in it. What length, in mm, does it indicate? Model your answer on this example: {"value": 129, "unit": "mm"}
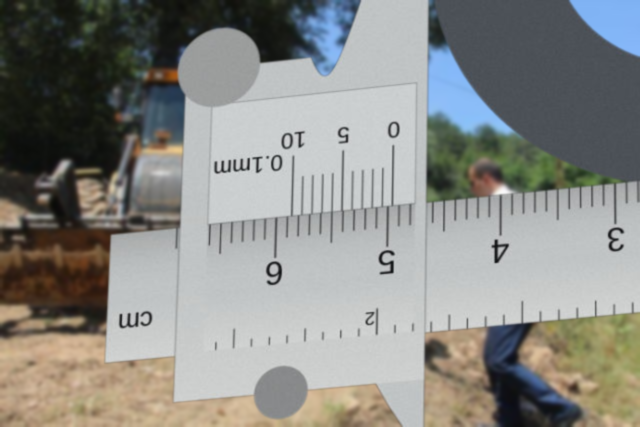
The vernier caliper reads {"value": 49.6, "unit": "mm"}
